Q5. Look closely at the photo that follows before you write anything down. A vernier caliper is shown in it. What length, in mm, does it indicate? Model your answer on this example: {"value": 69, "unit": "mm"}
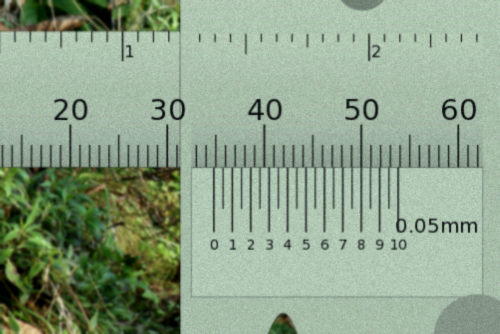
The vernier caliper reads {"value": 34.8, "unit": "mm"}
